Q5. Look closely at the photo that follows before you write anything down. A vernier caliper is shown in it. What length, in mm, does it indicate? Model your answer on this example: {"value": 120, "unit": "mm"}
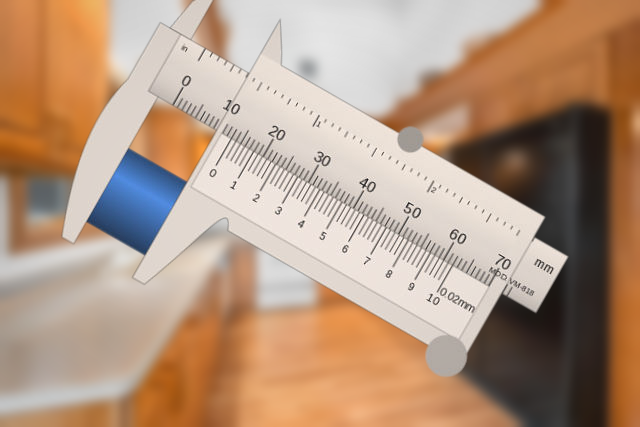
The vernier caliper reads {"value": 13.0, "unit": "mm"}
